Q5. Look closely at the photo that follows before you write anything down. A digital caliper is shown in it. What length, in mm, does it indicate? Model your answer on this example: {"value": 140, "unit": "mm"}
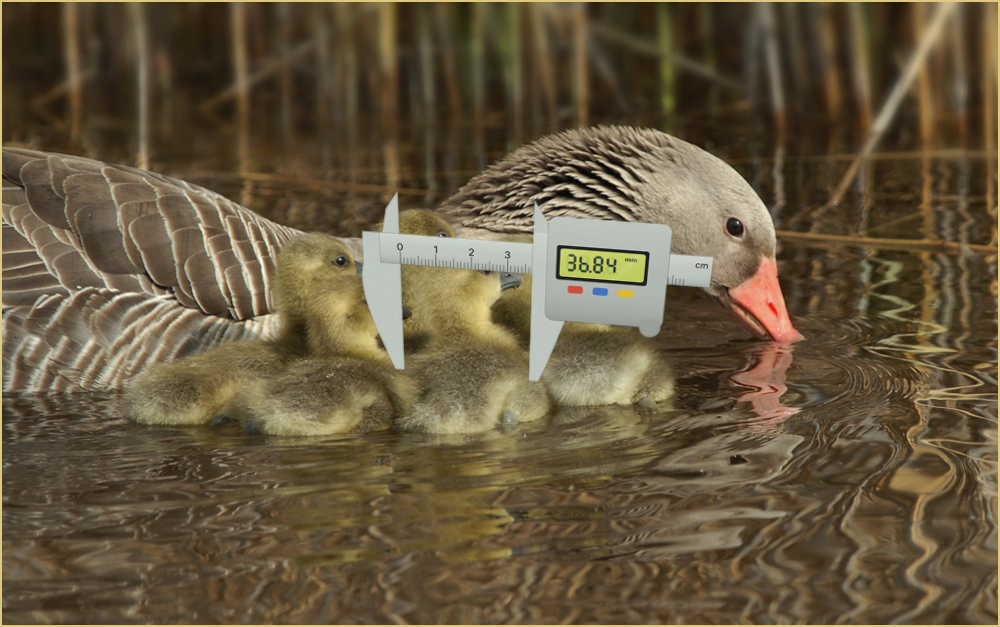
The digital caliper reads {"value": 36.84, "unit": "mm"}
